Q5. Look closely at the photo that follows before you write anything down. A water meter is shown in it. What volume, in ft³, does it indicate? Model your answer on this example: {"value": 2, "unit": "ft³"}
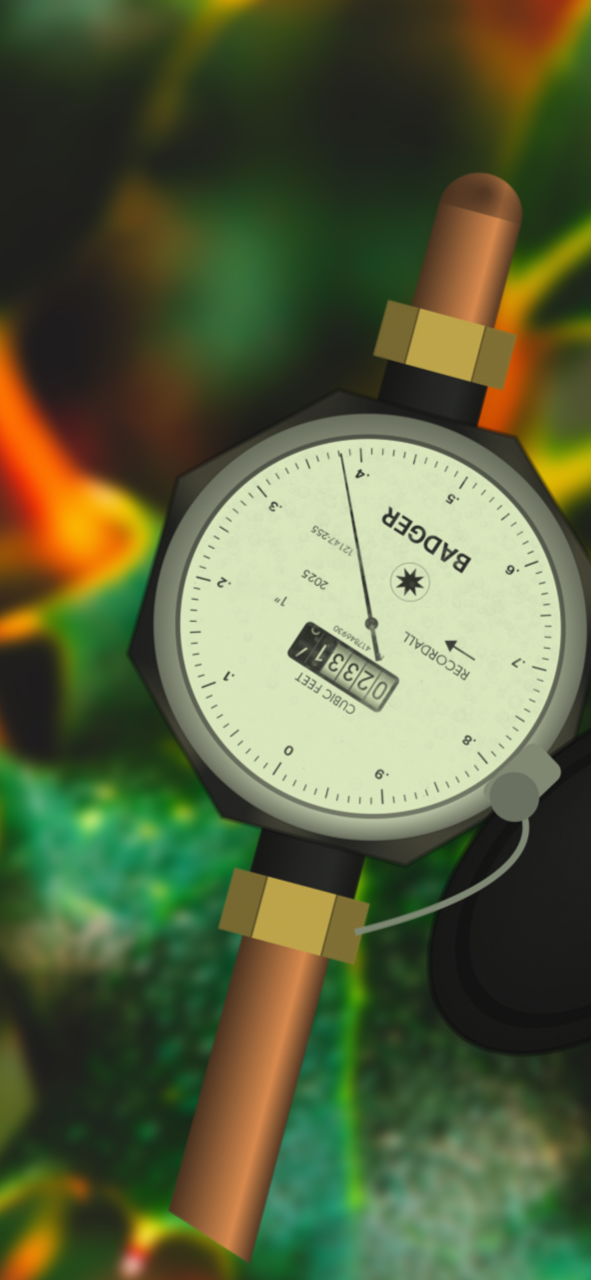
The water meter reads {"value": 23317.38, "unit": "ft³"}
